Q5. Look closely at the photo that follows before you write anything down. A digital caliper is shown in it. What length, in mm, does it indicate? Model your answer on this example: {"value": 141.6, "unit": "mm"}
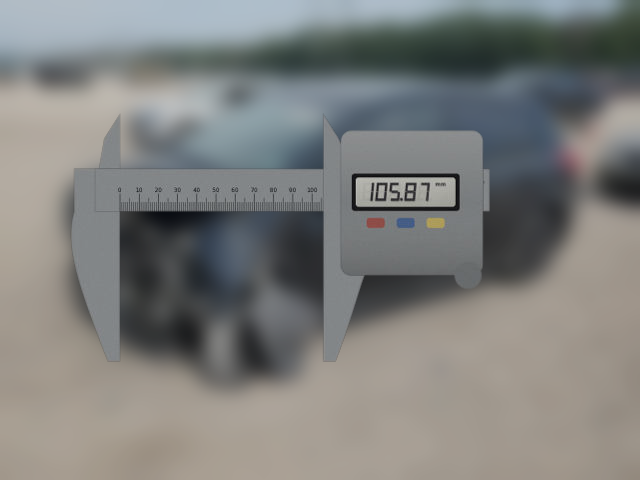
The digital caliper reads {"value": 105.87, "unit": "mm"}
